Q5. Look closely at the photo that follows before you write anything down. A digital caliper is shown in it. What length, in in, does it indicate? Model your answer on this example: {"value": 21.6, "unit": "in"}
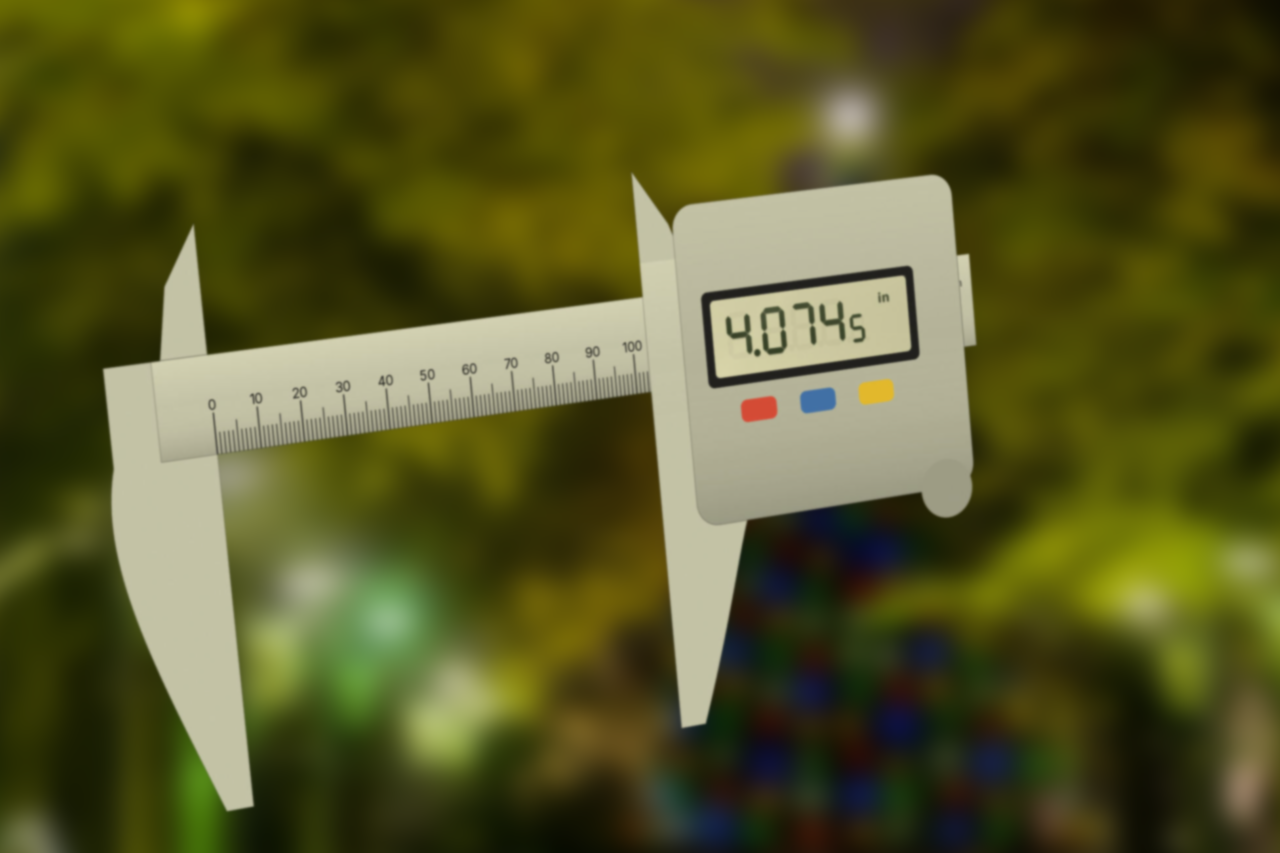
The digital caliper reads {"value": 4.0745, "unit": "in"}
